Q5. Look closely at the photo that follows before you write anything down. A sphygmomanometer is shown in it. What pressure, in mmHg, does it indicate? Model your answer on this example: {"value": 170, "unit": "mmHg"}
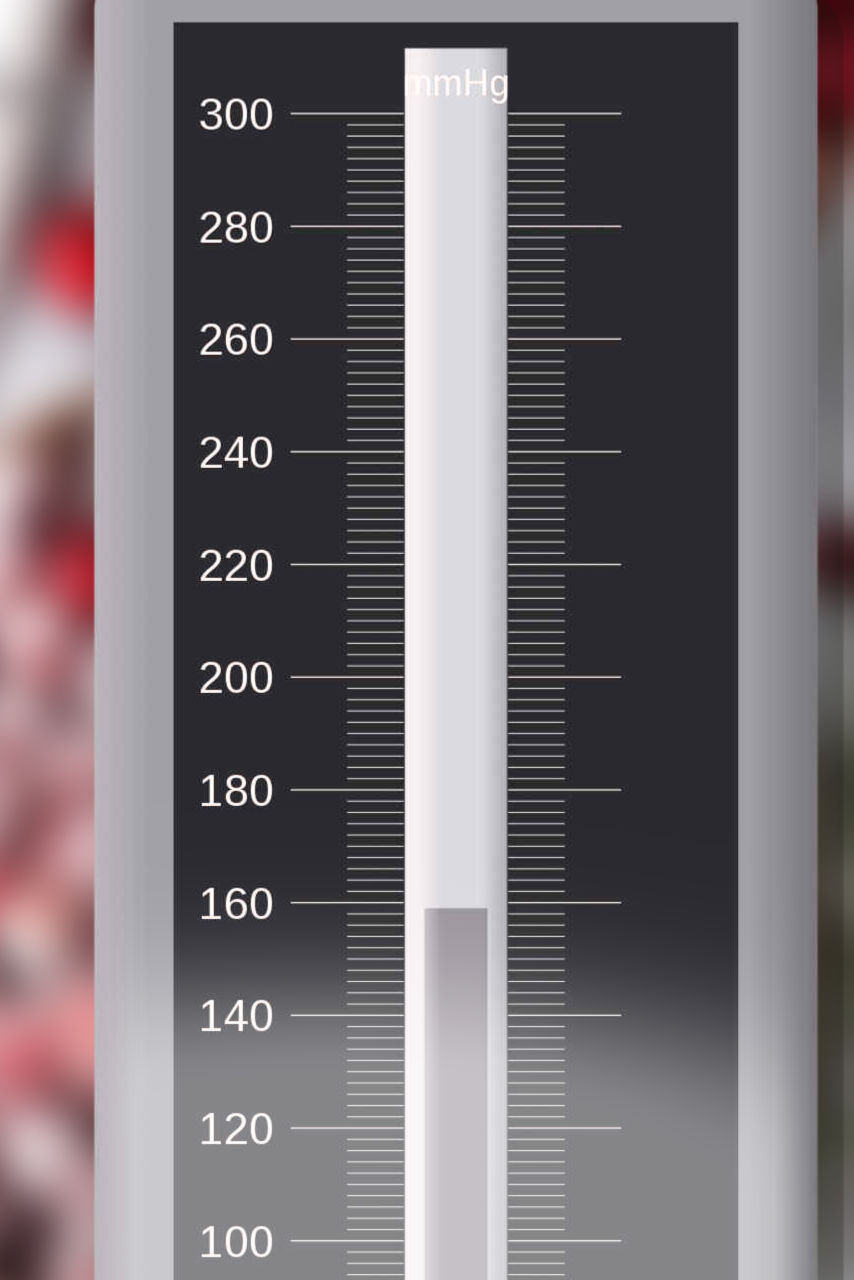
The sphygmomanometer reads {"value": 159, "unit": "mmHg"}
